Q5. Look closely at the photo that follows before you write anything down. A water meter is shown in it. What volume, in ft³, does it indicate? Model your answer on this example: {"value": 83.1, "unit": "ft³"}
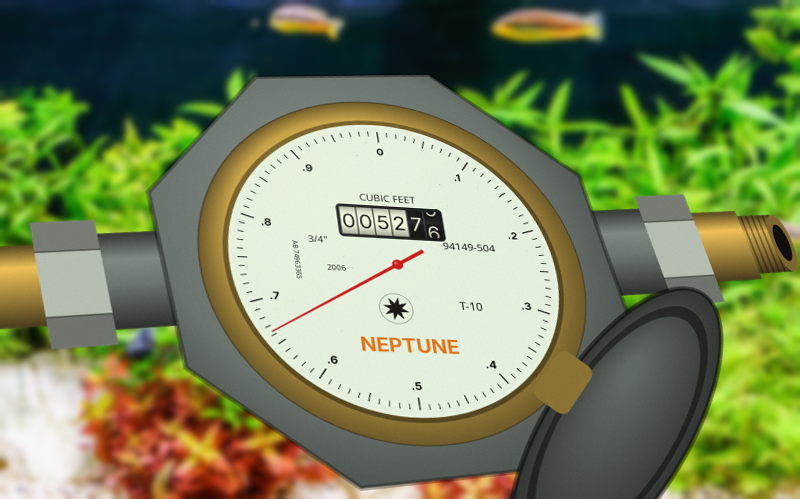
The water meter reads {"value": 5275.66, "unit": "ft³"}
